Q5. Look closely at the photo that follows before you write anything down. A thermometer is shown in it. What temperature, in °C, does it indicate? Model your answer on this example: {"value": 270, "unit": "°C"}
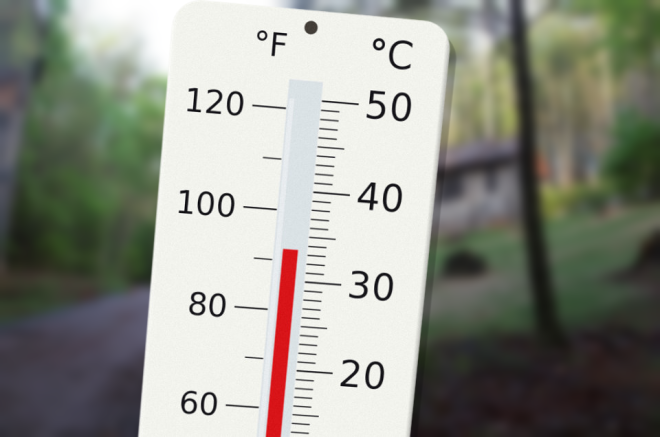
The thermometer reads {"value": 33.5, "unit": "°C"}
